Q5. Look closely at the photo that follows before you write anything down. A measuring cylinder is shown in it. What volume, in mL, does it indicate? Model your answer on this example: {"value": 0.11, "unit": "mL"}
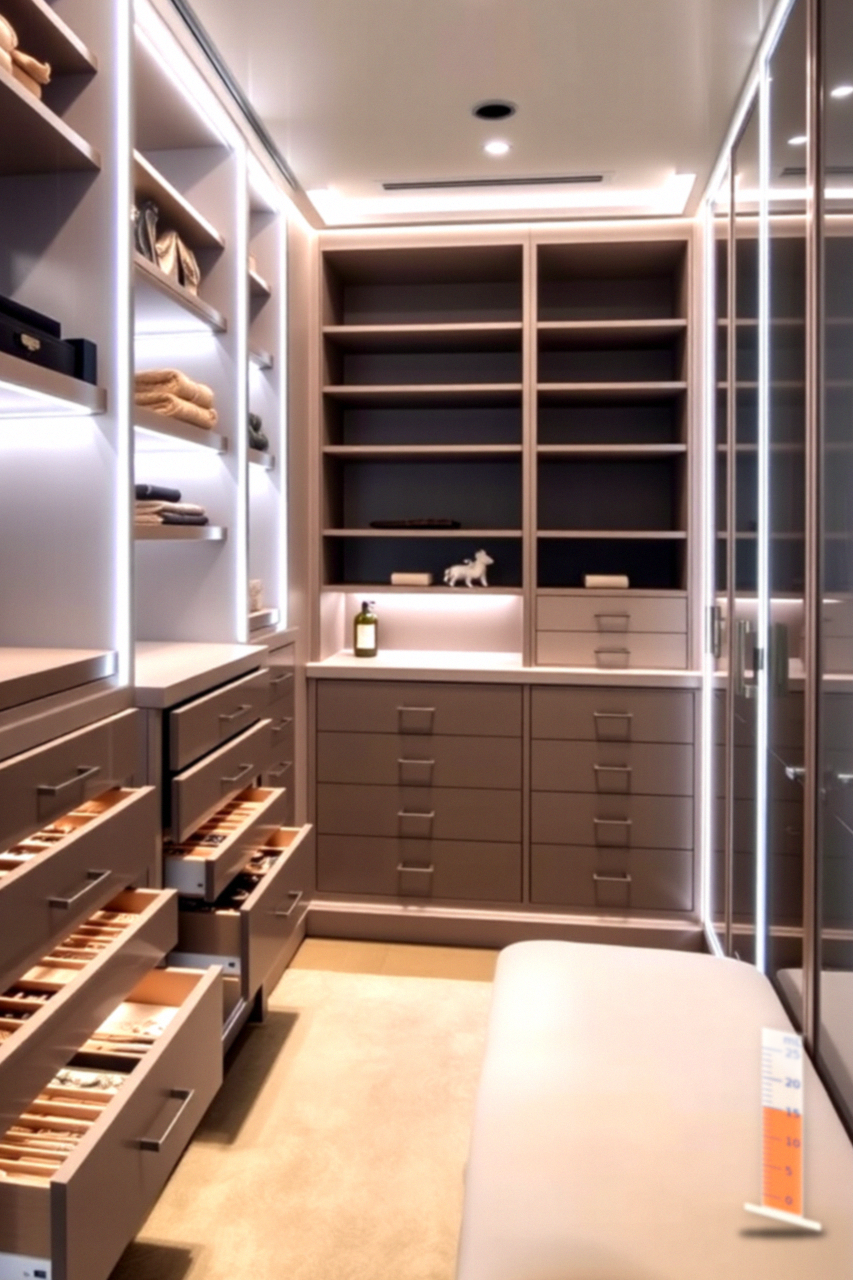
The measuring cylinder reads {"value": 15, "unit": "mL"}
